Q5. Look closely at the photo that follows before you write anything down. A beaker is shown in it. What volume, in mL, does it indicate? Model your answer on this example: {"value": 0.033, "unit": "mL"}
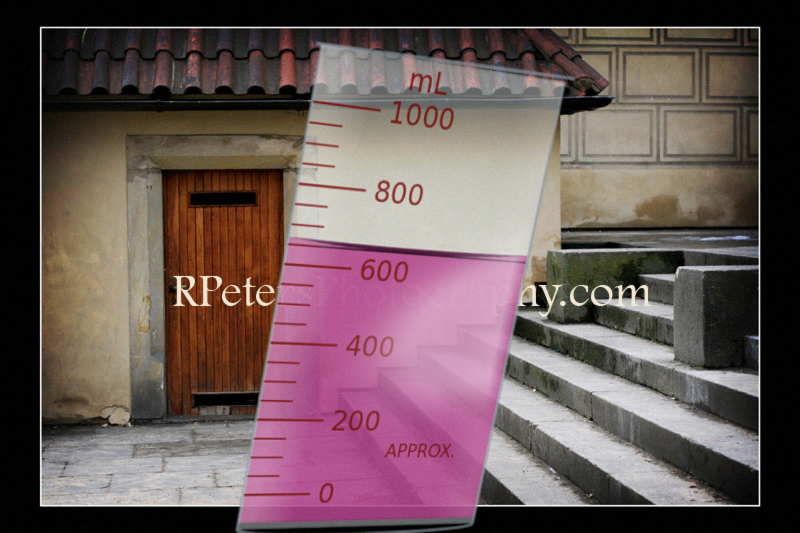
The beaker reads {"value": 650, "unit": "mL"}
